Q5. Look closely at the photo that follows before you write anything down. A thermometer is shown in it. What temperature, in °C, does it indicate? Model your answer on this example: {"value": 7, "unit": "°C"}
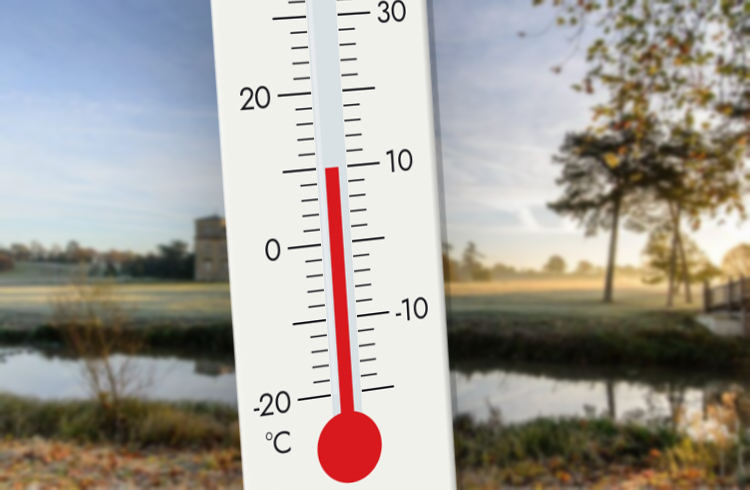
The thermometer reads {"value": 10, "unit": "°C"}
